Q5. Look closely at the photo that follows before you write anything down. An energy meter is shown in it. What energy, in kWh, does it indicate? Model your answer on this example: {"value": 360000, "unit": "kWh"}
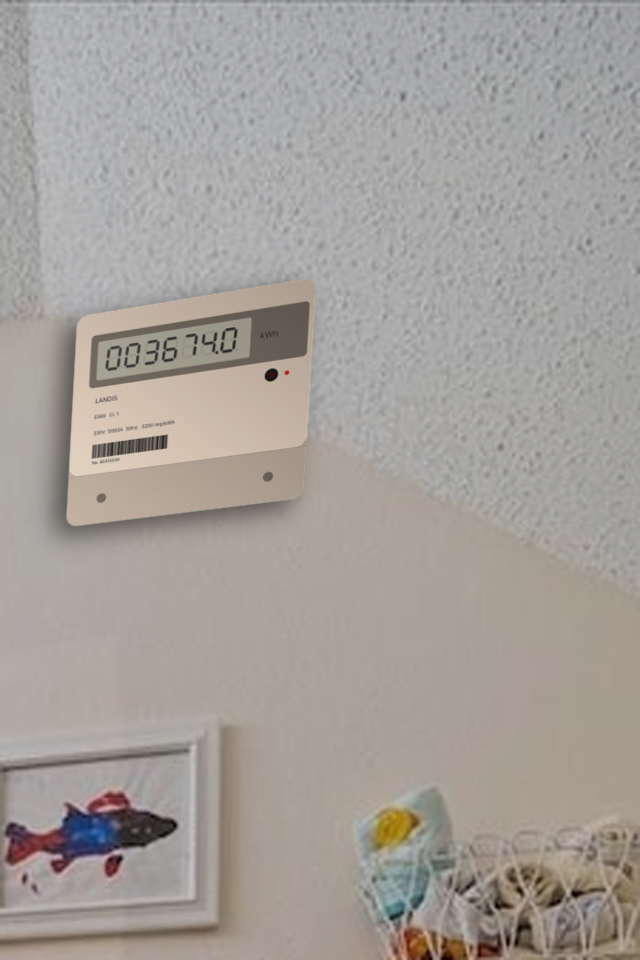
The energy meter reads {"value": 3674.0, "unit": "kWh"}
